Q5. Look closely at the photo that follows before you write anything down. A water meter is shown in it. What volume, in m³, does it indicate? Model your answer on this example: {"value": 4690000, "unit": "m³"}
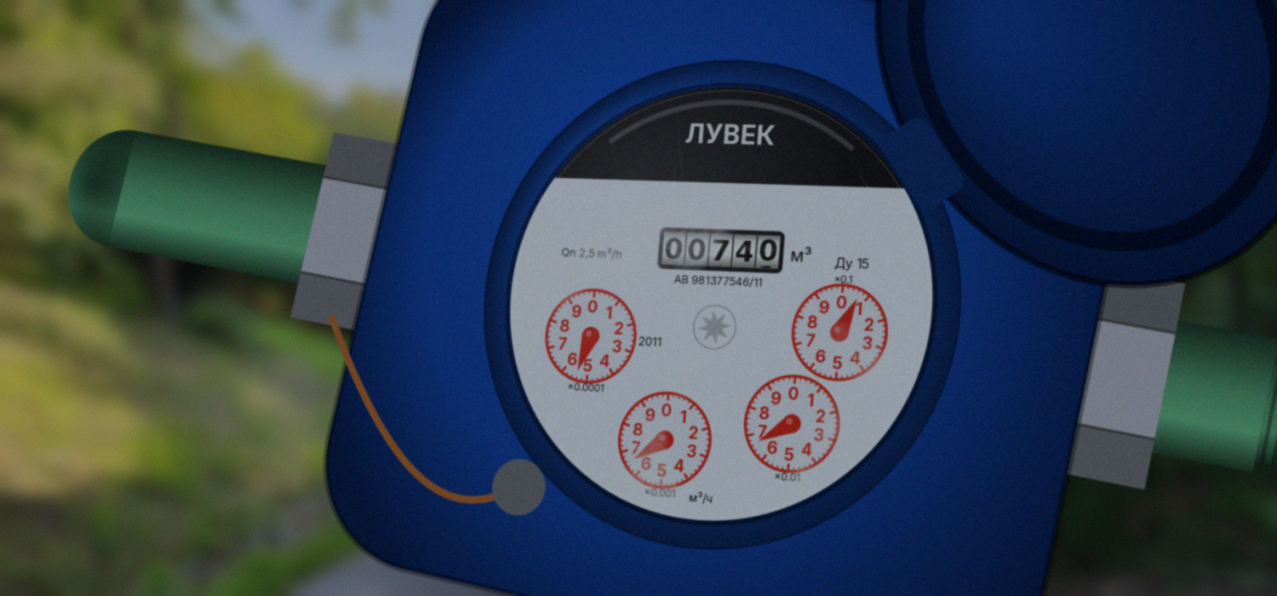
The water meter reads {"value": 740.0665, "unit": "m³"}
